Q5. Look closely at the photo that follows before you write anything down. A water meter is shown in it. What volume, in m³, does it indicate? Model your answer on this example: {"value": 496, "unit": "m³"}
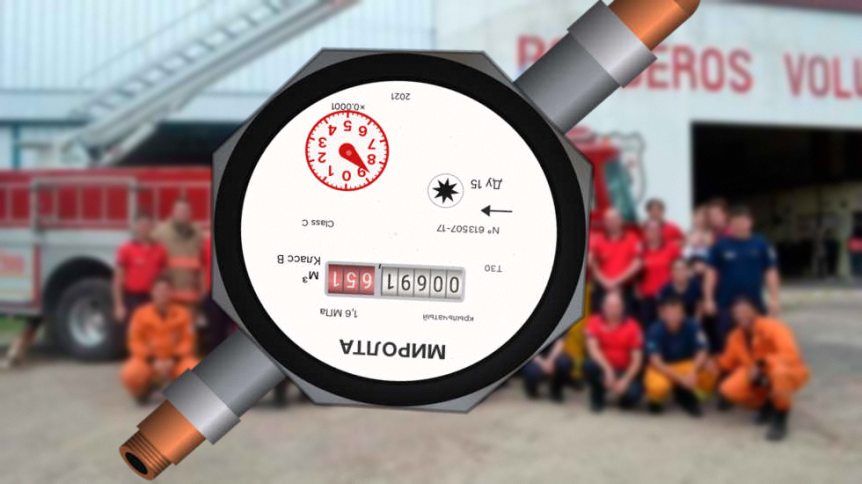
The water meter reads {"value": 691.6518, "unit": "m³"}
